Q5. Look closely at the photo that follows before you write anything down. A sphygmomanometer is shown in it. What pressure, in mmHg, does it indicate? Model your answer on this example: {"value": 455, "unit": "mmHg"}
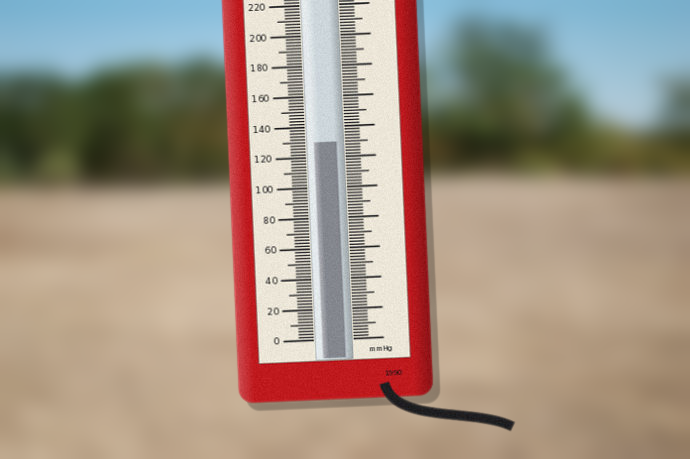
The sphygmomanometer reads {"value": 130, "unit": "mmHg"}
